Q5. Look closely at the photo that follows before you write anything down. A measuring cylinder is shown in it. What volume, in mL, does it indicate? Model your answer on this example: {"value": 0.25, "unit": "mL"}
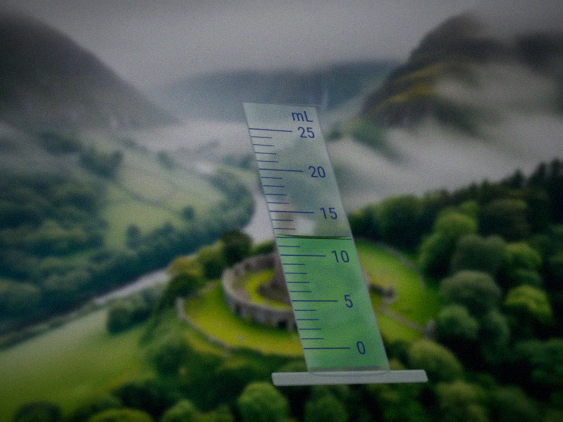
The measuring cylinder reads {"value": 12, "unit": "mL"}
